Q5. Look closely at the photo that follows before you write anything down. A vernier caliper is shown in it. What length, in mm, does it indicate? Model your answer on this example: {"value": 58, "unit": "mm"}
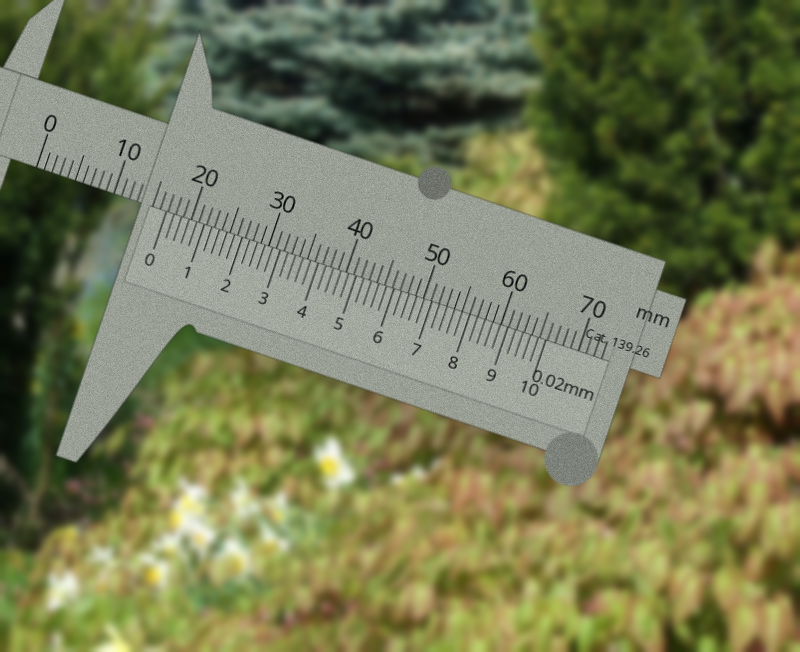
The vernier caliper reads {"value": 16.8, "unit": "mm"}
